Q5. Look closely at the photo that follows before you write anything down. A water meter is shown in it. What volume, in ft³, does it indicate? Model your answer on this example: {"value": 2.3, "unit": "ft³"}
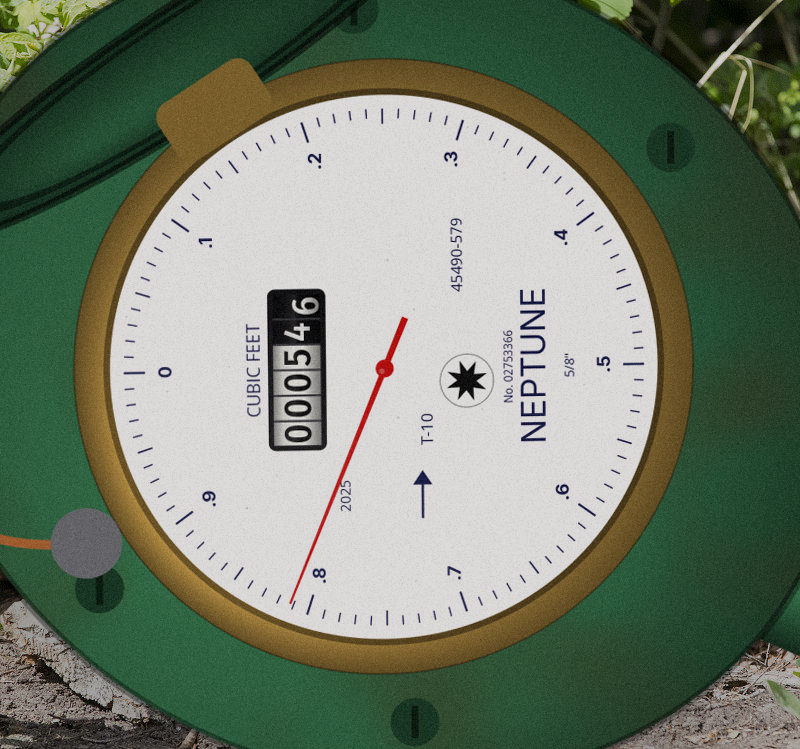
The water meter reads {"value": 545.81, "unit": "ft³"}
